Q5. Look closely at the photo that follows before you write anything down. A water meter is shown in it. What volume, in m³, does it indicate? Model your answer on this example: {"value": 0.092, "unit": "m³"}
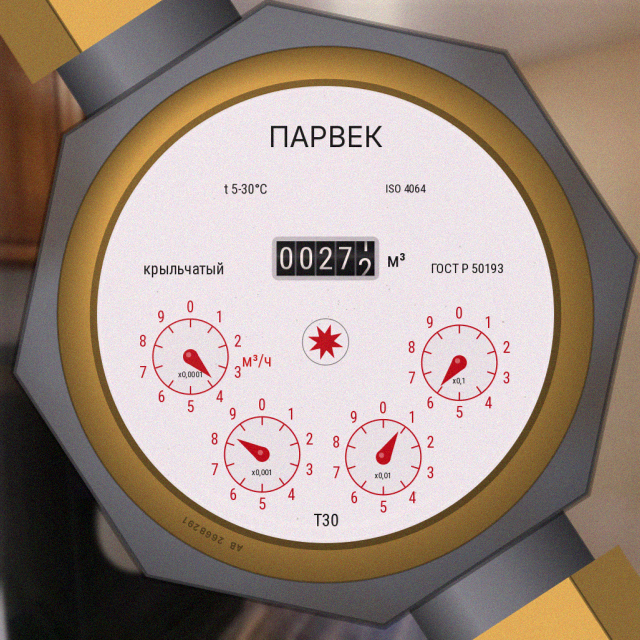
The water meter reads {"value": 271.6083, "unit": "m³"}
